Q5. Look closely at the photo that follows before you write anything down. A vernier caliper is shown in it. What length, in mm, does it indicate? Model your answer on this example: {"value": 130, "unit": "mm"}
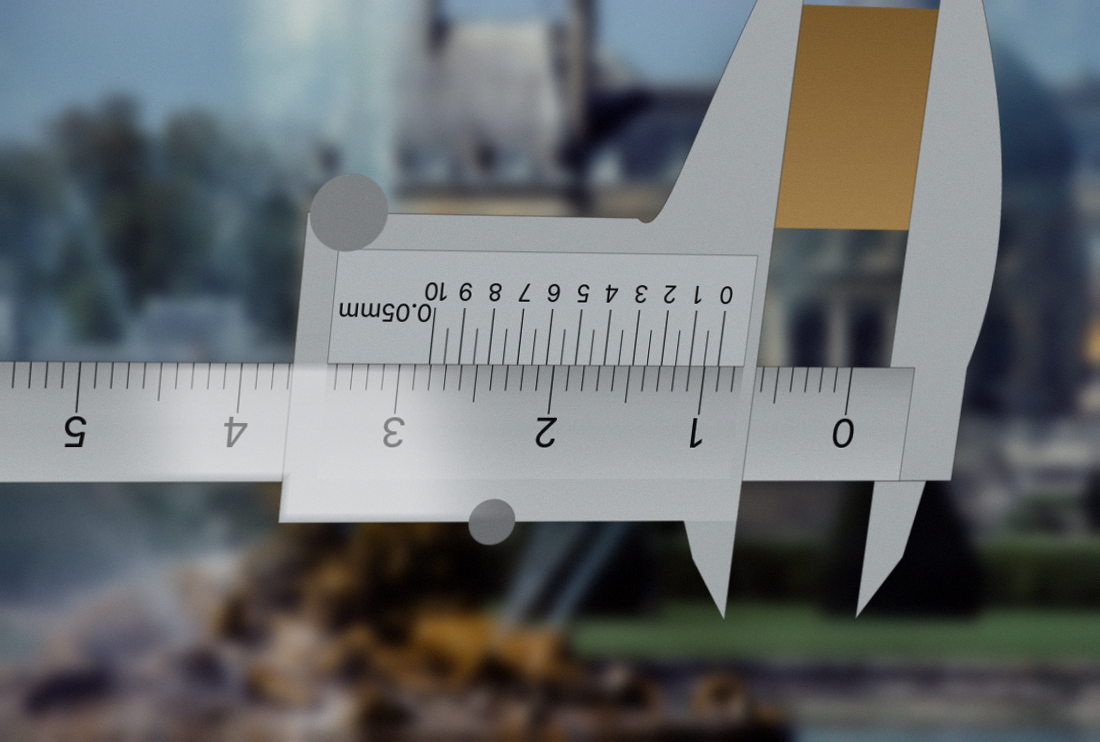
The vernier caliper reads {"value": 9.1, "unit": "mm"}
